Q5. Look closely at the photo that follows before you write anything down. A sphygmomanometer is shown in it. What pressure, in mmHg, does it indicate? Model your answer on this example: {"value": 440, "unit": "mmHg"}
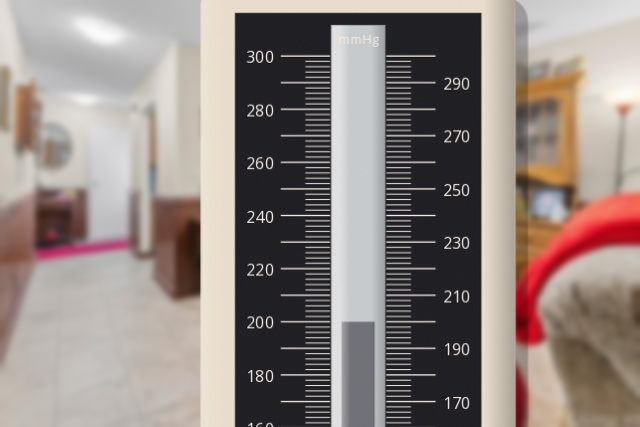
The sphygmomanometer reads {"value": 200, "unit": "mmHg"}
